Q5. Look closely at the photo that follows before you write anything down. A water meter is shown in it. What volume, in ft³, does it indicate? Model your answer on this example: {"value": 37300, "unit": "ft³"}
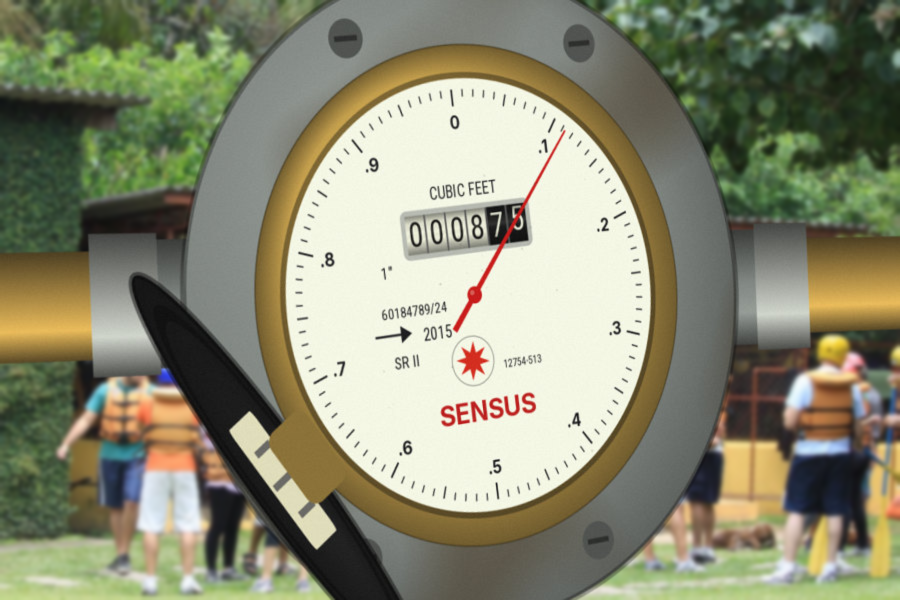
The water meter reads {"value": 875.11, "unit": "ft³"}
